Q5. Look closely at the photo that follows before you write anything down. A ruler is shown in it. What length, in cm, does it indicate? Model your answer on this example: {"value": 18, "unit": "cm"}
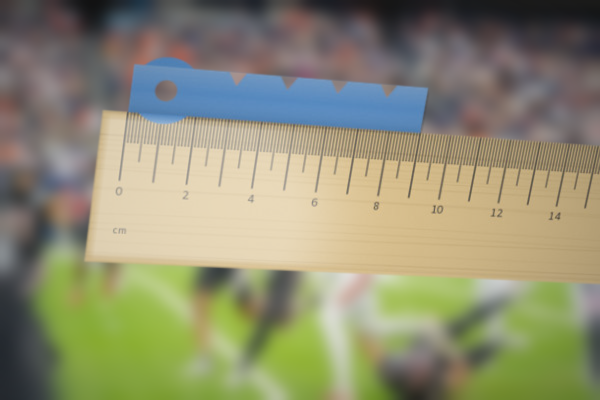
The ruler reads {"value": 9, "unit": "cm"}
